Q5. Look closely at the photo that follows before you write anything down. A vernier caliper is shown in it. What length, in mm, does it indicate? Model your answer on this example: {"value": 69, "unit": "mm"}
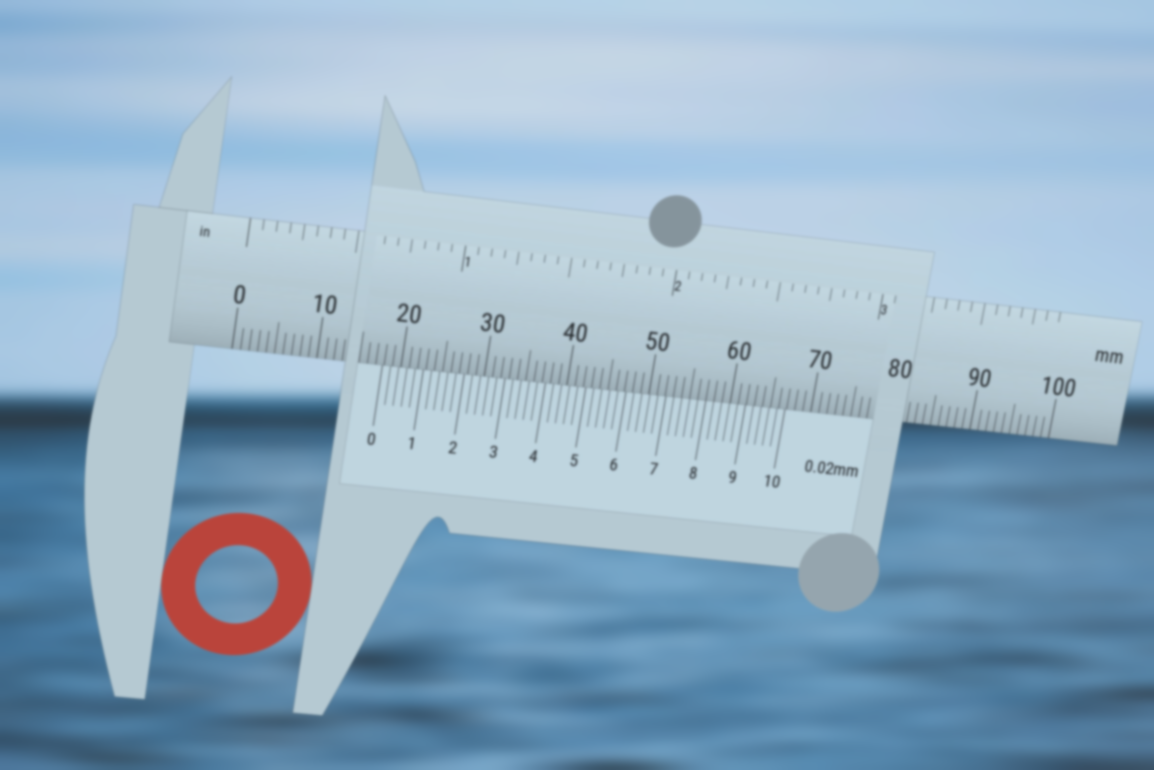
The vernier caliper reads {"value": 17.8, "unit": "mm"}
